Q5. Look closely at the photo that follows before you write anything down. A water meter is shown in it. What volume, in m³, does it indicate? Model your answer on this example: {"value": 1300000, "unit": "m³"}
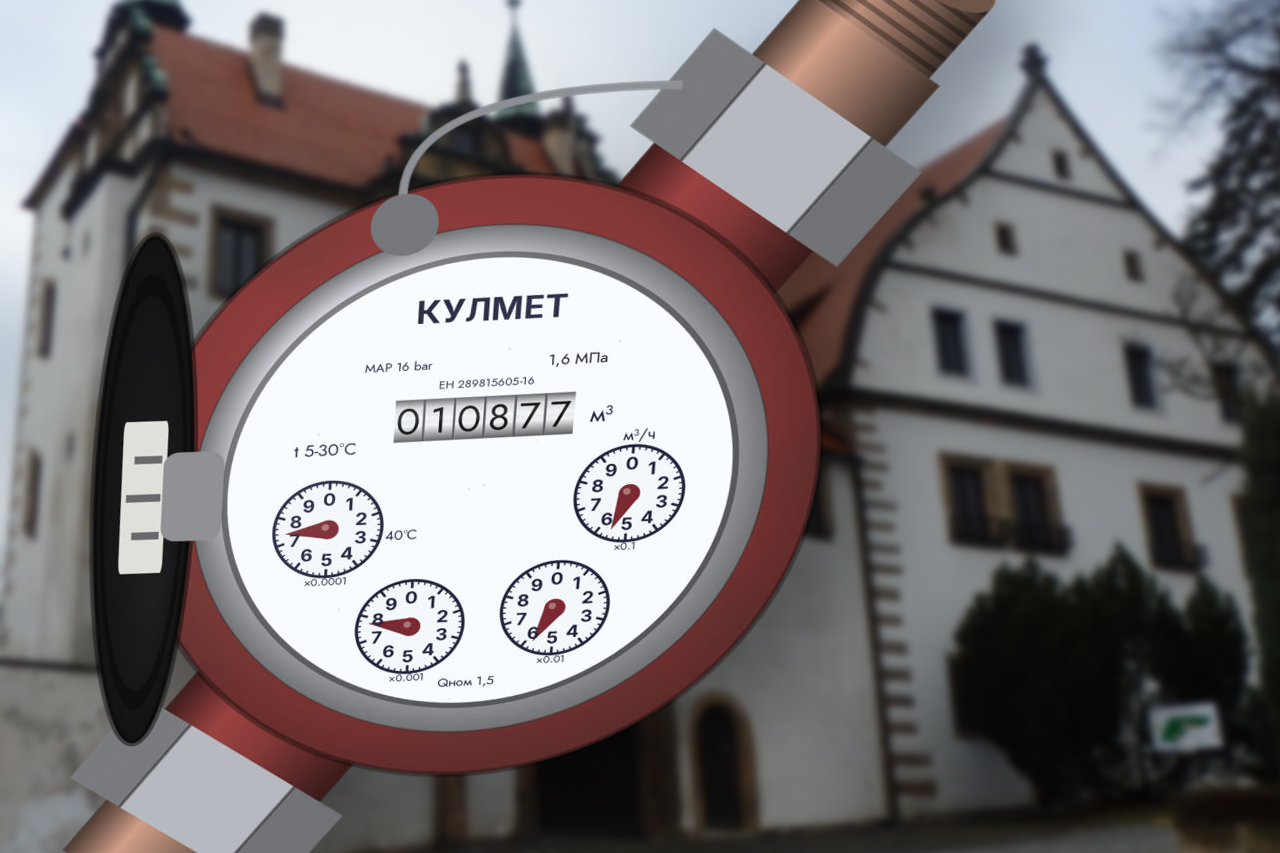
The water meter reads {"value": 10877.5577, "unit": "m³"}
